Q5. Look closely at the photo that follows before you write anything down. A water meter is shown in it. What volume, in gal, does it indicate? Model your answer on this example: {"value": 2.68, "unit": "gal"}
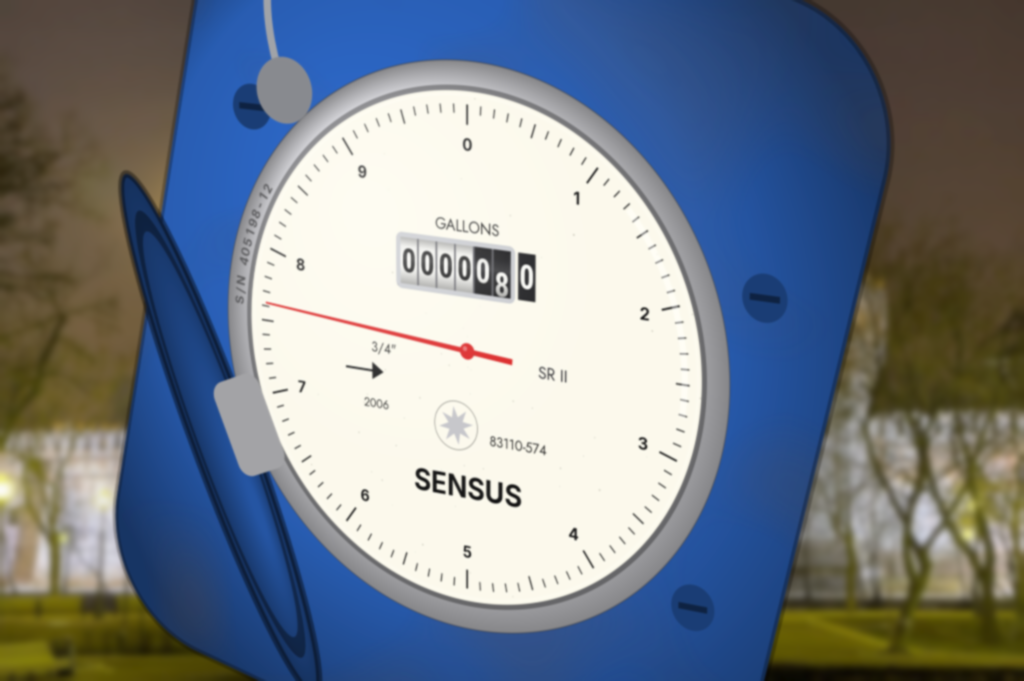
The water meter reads {"value": 77.6, "unit": "gal"}
